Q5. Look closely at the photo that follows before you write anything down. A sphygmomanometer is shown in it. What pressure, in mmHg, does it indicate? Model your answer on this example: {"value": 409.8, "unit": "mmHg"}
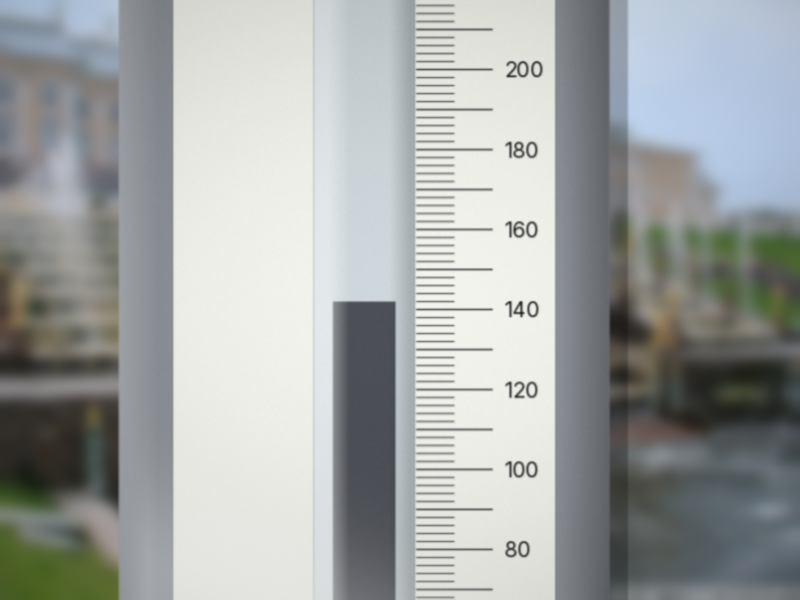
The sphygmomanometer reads {"value": 142, "unit": "mmHg"}
